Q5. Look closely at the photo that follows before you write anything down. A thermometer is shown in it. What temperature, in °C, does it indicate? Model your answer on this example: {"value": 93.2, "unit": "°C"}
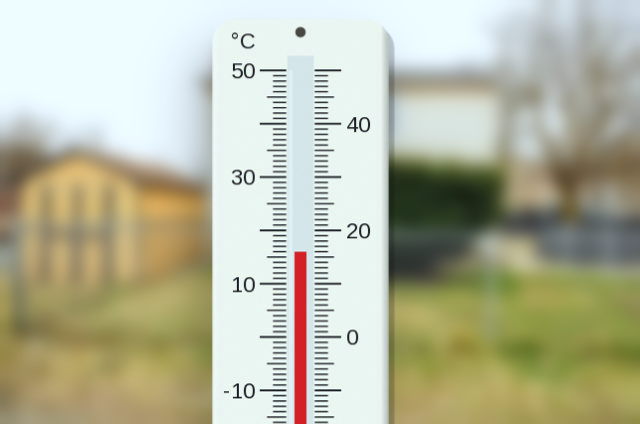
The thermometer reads {"value": 16, "unit": "°C"}
